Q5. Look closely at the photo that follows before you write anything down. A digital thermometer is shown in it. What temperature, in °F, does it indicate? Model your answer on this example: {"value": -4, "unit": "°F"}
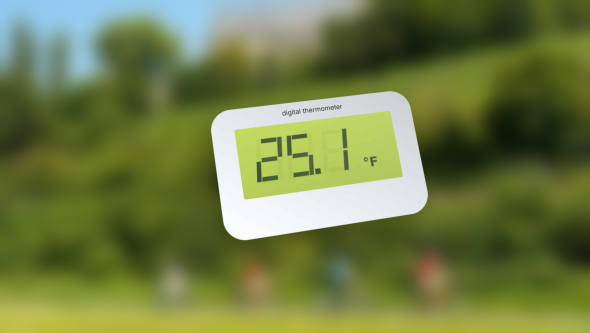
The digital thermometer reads {"value": 25.1, "unit": "°F"}
